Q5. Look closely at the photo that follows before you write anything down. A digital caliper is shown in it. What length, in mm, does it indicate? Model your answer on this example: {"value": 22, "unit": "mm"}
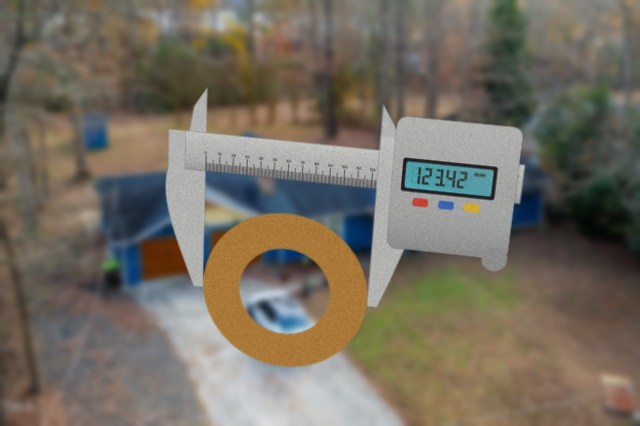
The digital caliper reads {"value": 123.42, "unit": "mm"}
